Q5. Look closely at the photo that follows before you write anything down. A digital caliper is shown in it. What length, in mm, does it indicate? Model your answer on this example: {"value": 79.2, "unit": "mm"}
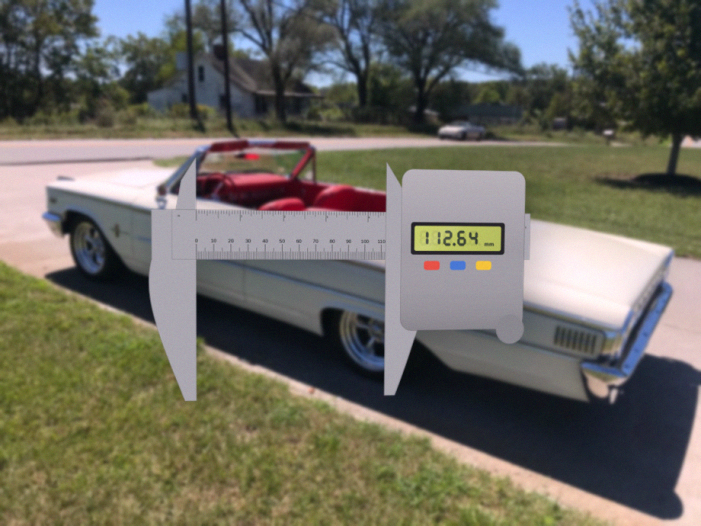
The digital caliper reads {"value": 112.64, "unit": "mm"}
